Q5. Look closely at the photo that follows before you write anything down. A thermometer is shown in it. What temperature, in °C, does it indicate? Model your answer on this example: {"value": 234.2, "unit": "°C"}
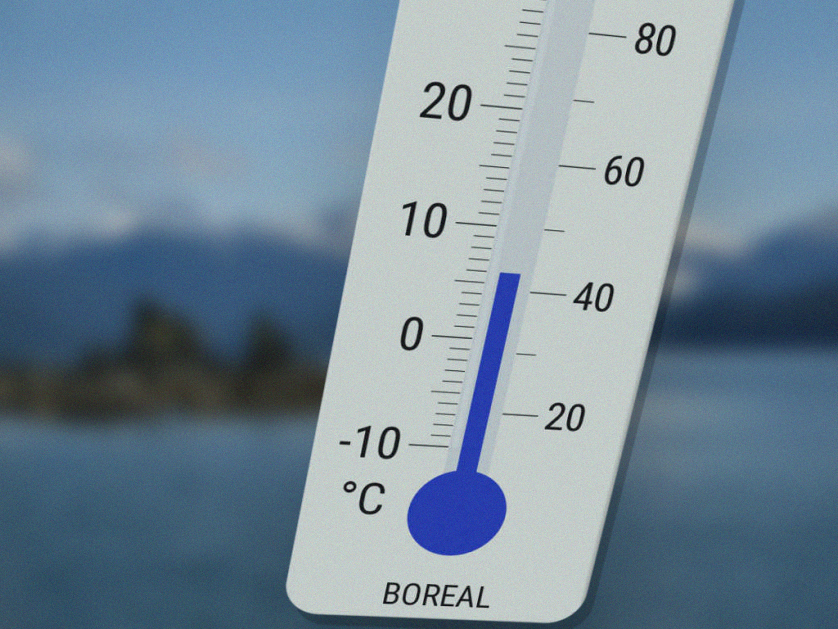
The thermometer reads {"value": 6, "unit": "°C"}
